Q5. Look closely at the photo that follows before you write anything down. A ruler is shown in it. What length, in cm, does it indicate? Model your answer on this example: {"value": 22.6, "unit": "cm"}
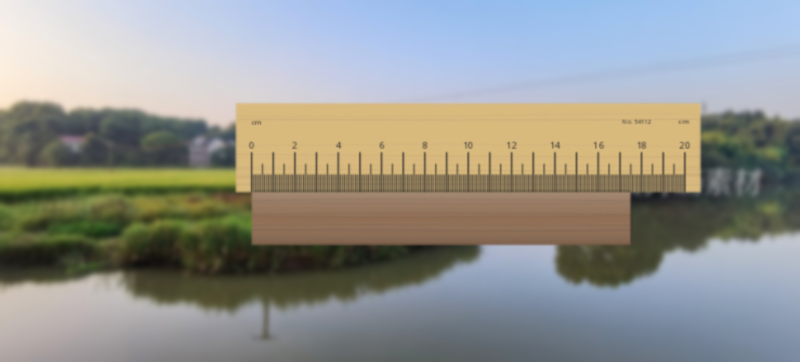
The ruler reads {"value": 17.5, "unit": "cm"}
